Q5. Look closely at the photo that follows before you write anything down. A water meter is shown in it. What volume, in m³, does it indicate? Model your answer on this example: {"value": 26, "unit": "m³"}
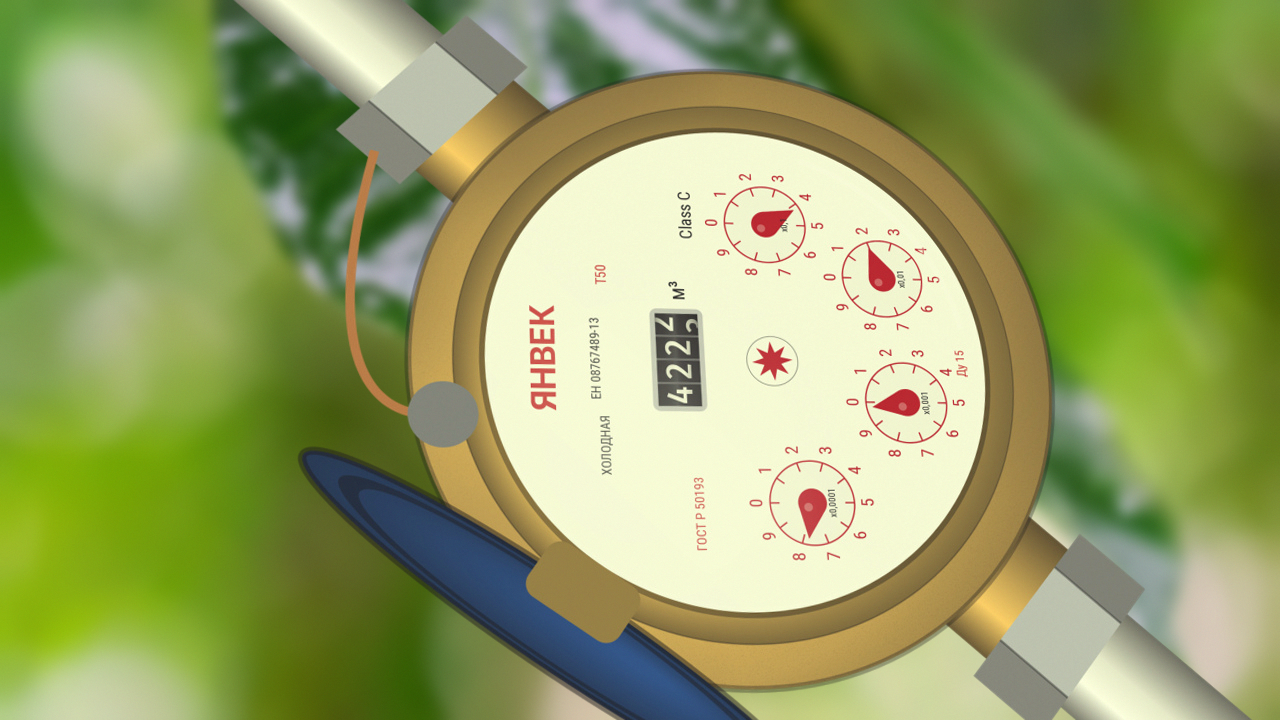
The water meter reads {"value": 4222.4197, "unit": "m³"}
